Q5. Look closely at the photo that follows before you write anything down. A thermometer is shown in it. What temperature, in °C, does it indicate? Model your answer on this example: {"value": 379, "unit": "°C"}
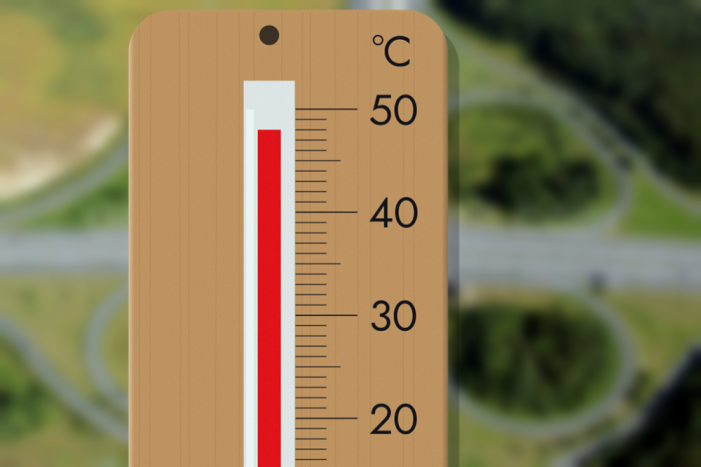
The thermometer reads {"value": 48, "unit": "°C"}
